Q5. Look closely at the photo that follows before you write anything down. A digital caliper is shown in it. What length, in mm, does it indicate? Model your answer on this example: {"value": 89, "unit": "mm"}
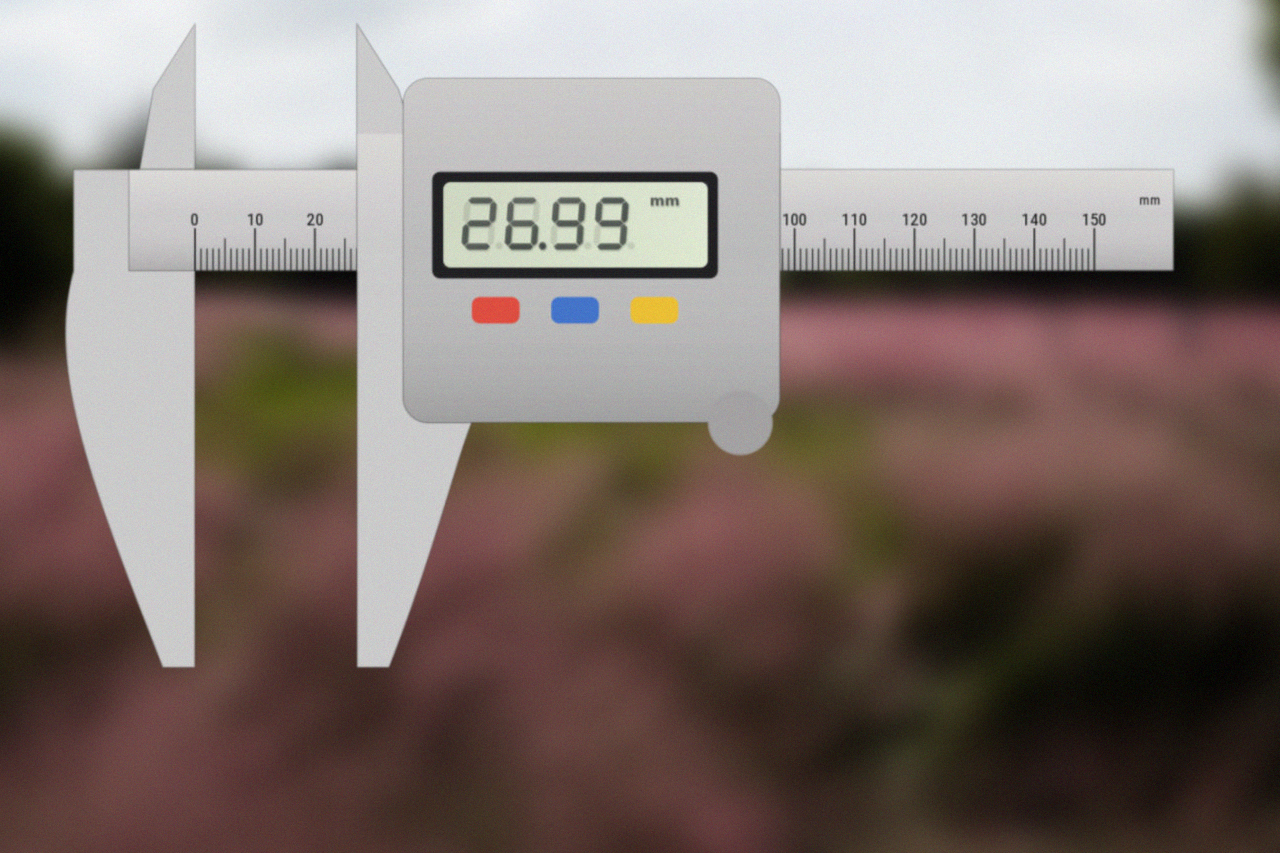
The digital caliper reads {"value": 26.99, "unit": "mm"}
